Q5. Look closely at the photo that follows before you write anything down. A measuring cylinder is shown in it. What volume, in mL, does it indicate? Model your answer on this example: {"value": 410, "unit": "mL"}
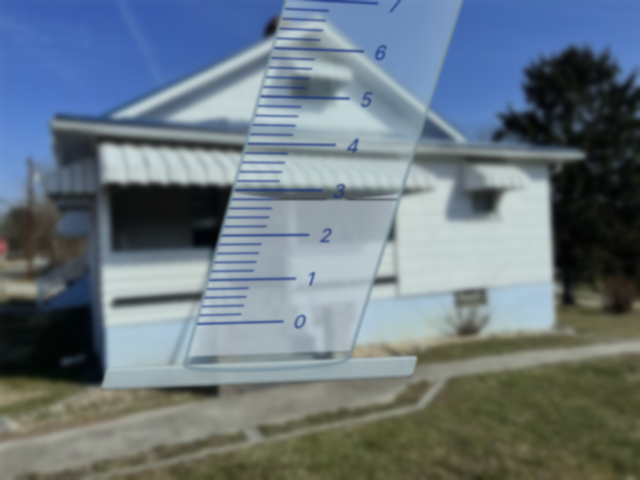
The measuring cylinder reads {"value": 2.8, "unit": "mL"}
